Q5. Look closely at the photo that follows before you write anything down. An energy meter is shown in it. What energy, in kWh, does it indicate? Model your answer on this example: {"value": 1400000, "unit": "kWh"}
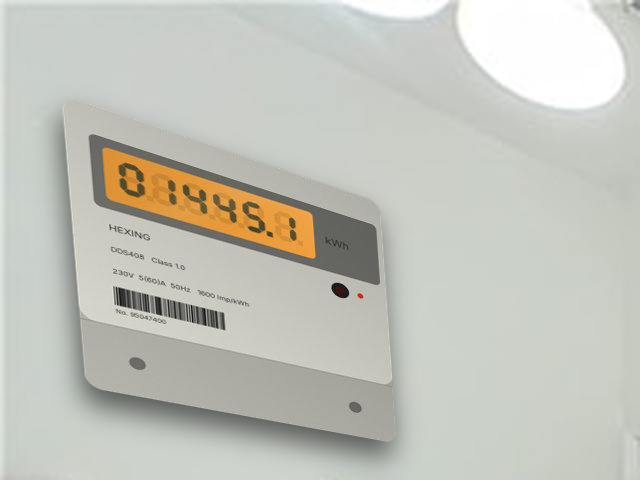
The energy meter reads {"value": 1445.1, "unit": "kWh"}
